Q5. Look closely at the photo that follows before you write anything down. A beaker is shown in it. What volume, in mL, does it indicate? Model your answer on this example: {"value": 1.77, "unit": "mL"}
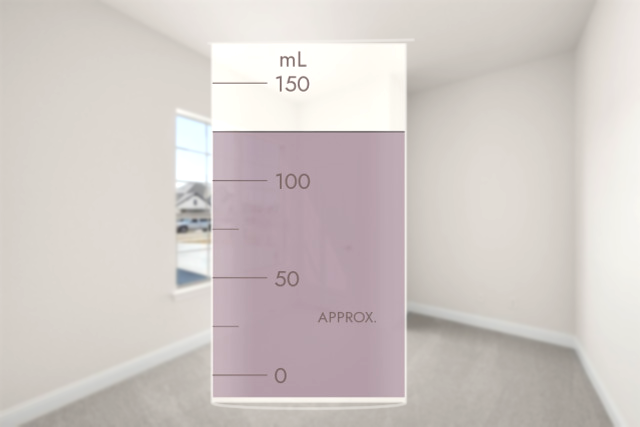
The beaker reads {"value": 125, "unit": "mL"}
